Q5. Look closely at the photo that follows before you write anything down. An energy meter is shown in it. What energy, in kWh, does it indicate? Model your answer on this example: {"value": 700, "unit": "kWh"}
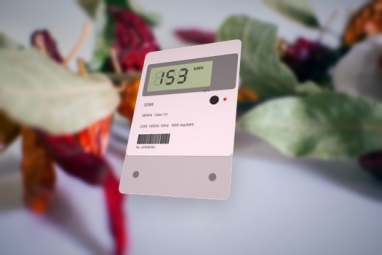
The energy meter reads {"value": 153, "unit": "kWh"}
